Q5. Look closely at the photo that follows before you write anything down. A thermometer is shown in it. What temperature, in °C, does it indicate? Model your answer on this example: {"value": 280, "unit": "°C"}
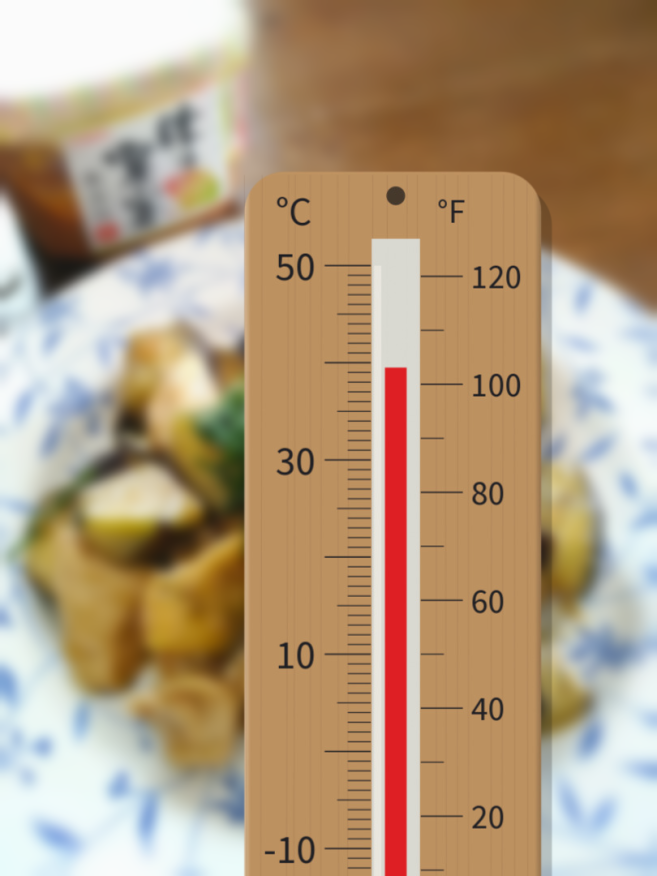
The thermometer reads {"value": 39.5, "unit": "°C"}
